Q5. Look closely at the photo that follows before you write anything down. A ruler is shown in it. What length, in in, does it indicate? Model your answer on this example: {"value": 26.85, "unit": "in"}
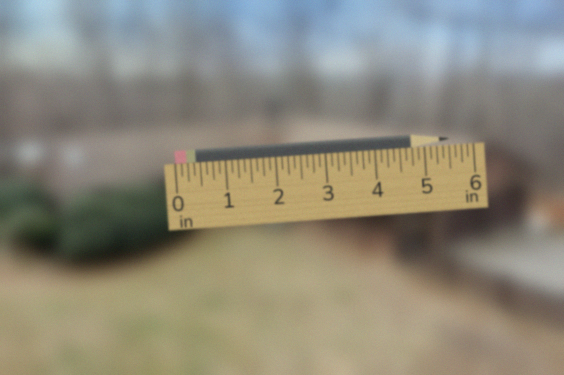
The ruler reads {"value": 5.5, "unit": "in"}
